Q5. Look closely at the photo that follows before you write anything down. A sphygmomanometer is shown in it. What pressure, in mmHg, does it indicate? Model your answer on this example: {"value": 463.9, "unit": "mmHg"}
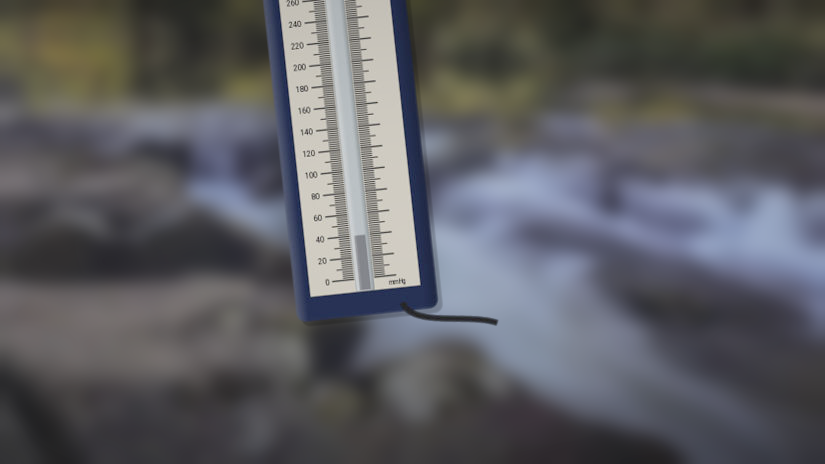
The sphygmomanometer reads {"value": 40, "unit": "mmHg"}
